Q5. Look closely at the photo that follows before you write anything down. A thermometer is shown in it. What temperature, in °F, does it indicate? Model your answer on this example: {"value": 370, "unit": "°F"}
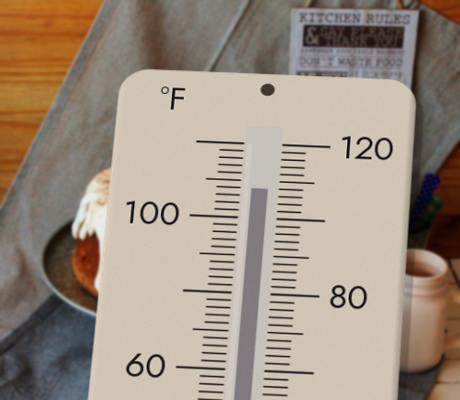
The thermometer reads {"value": 108, "unit": "°F"}
